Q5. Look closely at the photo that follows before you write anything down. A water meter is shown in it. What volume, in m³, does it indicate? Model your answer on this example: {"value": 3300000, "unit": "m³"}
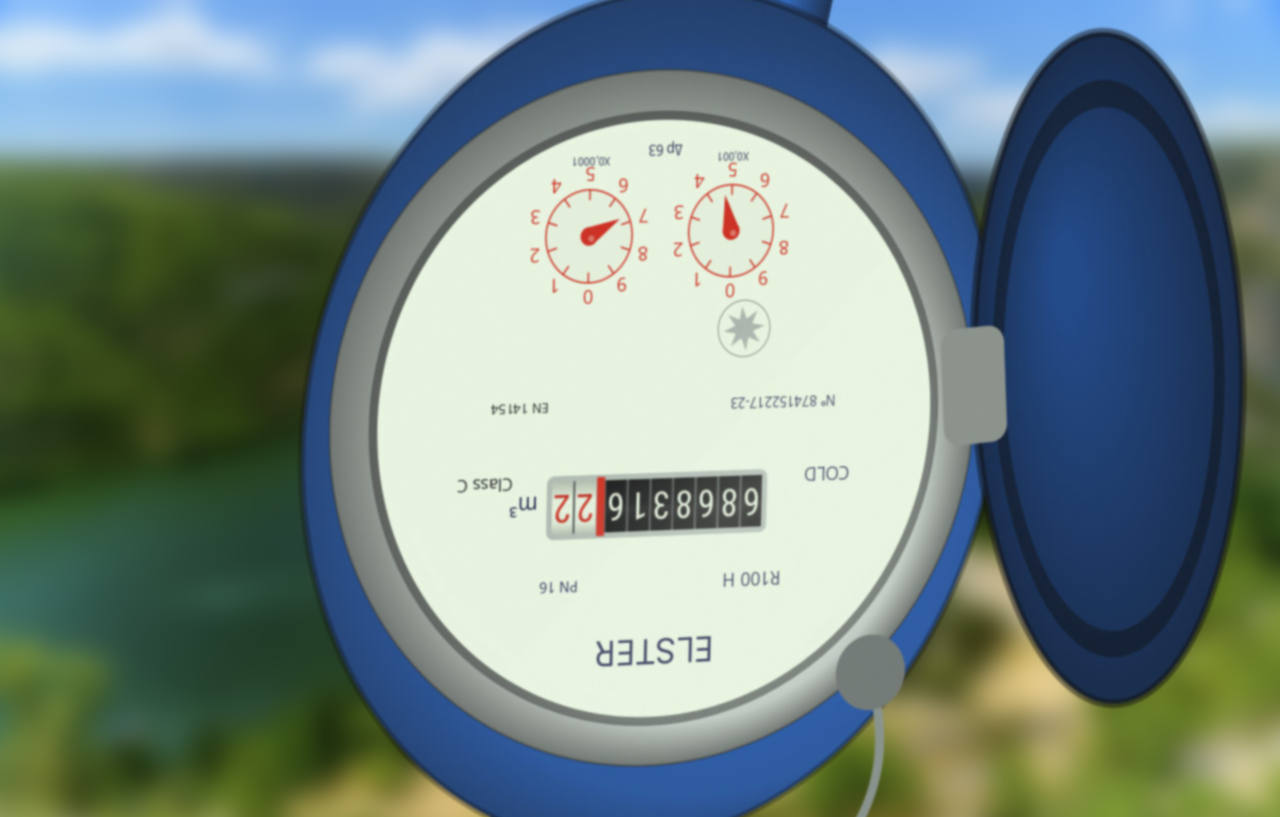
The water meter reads {"value": 6868316.2246, "unit": "m³"}
